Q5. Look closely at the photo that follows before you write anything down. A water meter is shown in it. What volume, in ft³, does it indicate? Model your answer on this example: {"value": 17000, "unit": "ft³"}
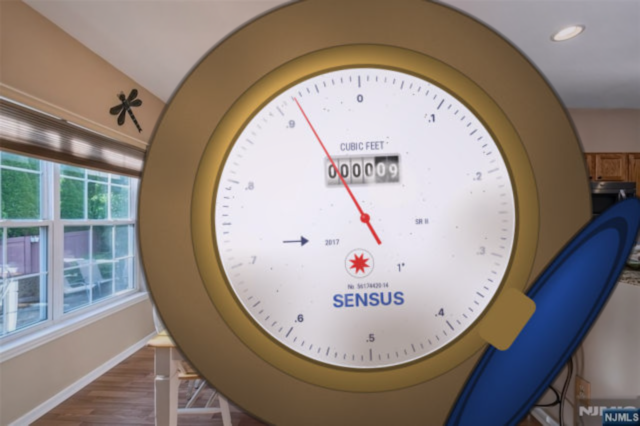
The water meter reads {"value": 8.92, "unit": "ft³"}
